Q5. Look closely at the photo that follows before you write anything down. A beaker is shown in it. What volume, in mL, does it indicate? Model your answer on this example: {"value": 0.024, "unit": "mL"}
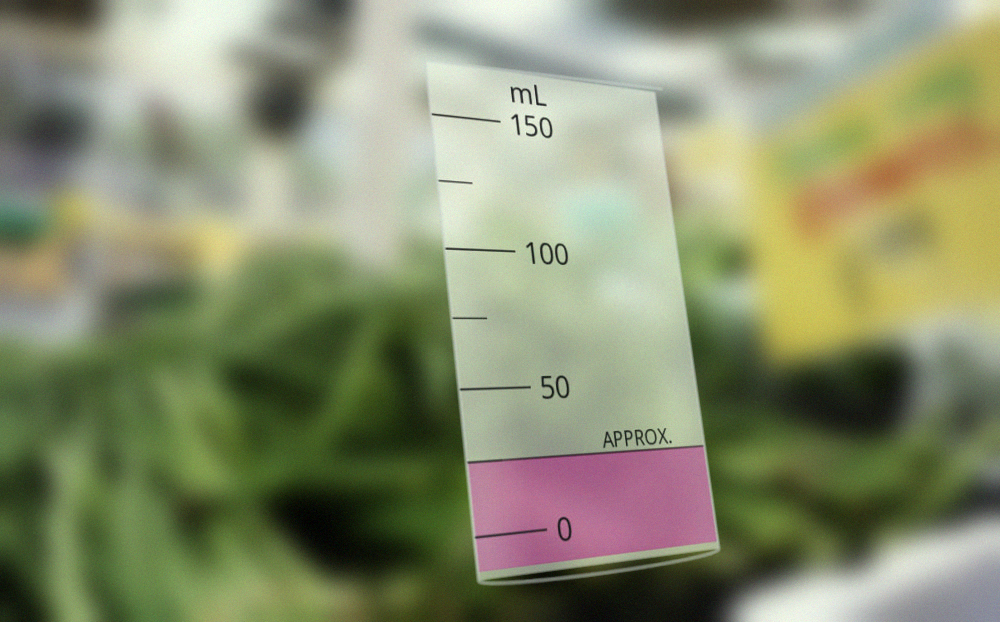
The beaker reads {"value": 25, "unit": "mL"}
